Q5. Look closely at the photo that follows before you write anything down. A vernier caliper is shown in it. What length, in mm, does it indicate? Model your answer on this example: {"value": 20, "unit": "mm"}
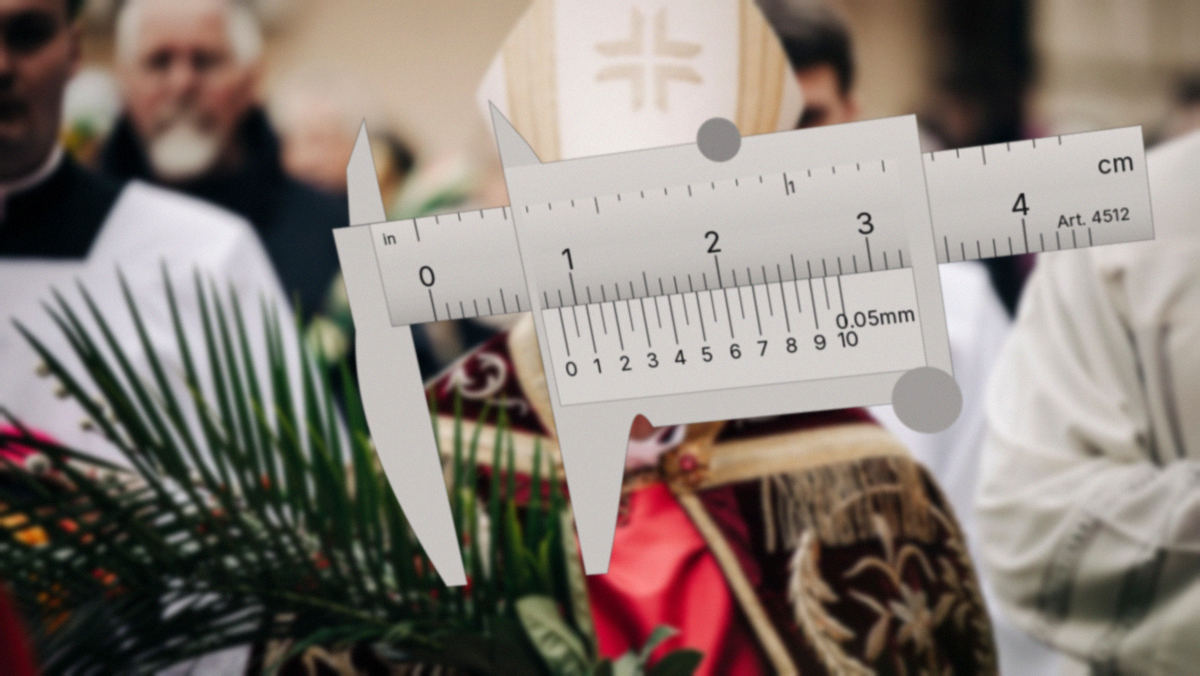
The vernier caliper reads {"value": 8.8, "unit": "mm"}
